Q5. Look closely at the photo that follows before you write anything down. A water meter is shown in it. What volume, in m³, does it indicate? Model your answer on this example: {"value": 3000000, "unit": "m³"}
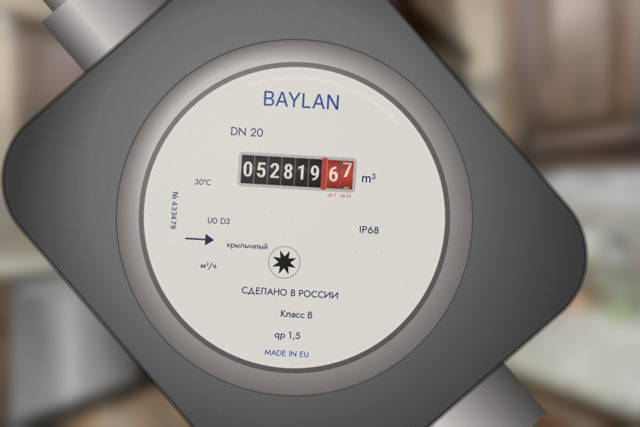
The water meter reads {"value": 52819.67, "unit": "m³"}
